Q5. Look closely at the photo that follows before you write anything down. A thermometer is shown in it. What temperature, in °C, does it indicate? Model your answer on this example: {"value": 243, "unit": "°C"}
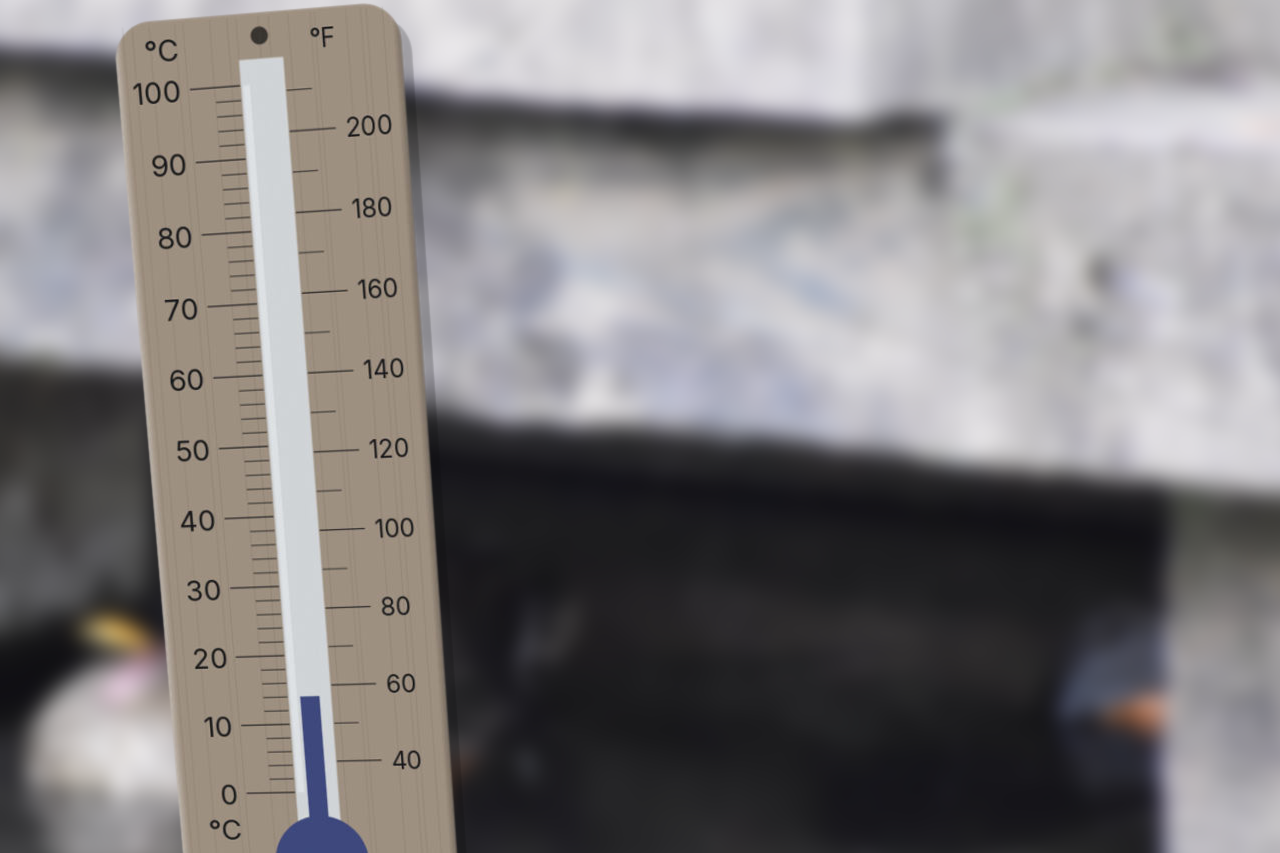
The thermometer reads {"value": 14, "unit": "°C"}
